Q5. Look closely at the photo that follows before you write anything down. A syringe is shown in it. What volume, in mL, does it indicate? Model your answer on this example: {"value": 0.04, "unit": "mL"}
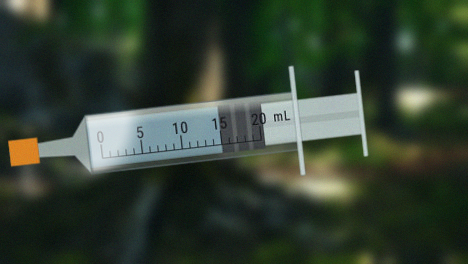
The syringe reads {"value": 15, "unit": "mL"}
